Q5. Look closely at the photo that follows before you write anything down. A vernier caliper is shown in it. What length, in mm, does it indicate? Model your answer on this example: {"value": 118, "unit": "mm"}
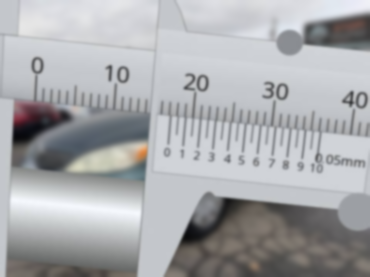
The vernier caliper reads {"value": 17.2, "unit": "mm"}
